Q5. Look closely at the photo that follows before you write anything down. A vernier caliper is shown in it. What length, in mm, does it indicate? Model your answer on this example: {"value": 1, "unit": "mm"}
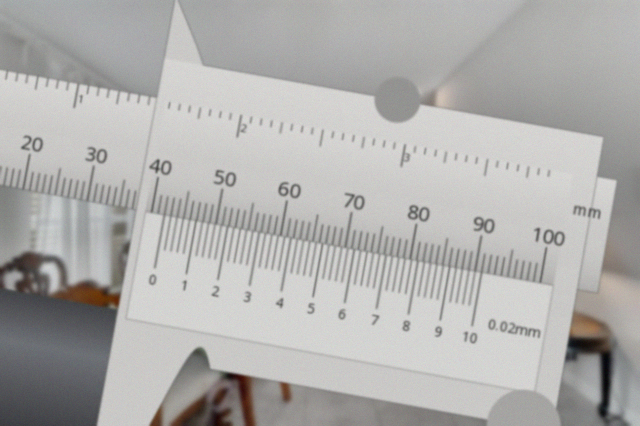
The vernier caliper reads {"value": 42.0, "unit": "mm"}
